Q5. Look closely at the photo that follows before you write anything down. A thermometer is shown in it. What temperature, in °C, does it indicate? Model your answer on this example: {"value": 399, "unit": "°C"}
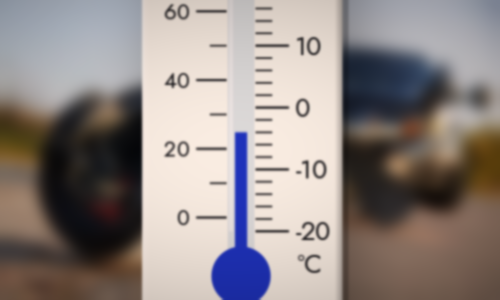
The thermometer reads {"value": -4, "unit": "°C"}
